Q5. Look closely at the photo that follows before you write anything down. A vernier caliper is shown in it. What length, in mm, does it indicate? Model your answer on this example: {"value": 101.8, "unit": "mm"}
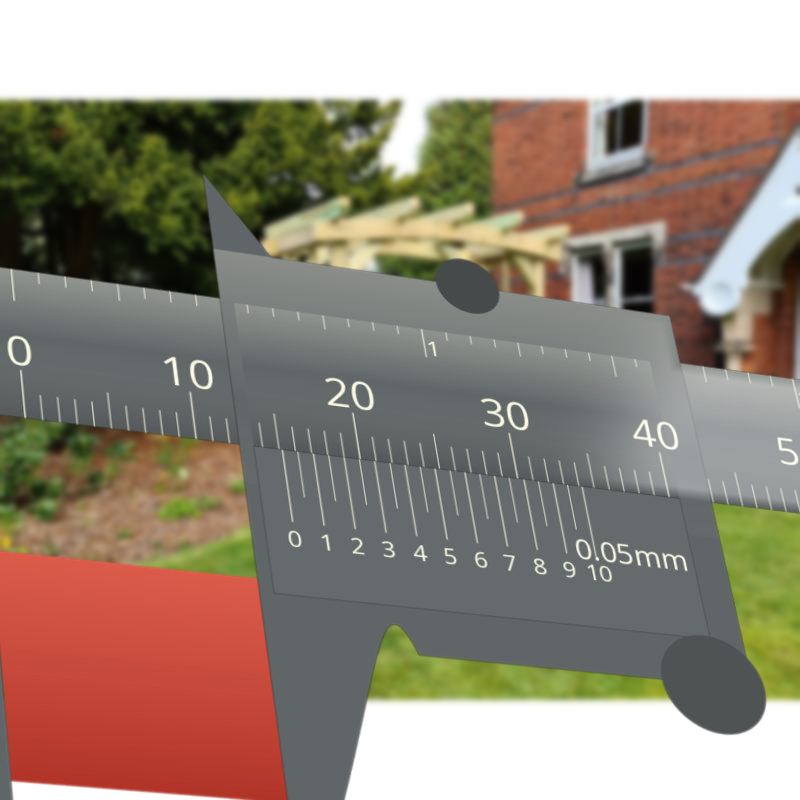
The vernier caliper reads {"value": 15.2, "unit": "mm"}
